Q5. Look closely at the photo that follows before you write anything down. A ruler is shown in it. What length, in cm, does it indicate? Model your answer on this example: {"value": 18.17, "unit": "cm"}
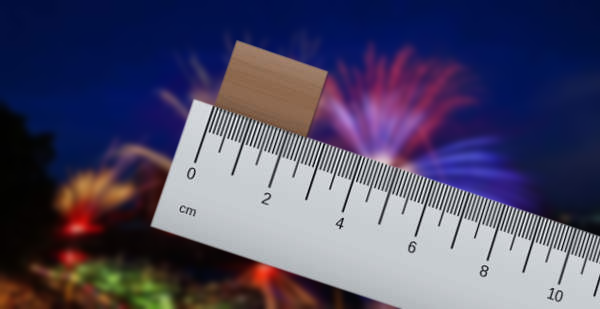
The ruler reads {"value": 2.5, "unit": "cm"}
